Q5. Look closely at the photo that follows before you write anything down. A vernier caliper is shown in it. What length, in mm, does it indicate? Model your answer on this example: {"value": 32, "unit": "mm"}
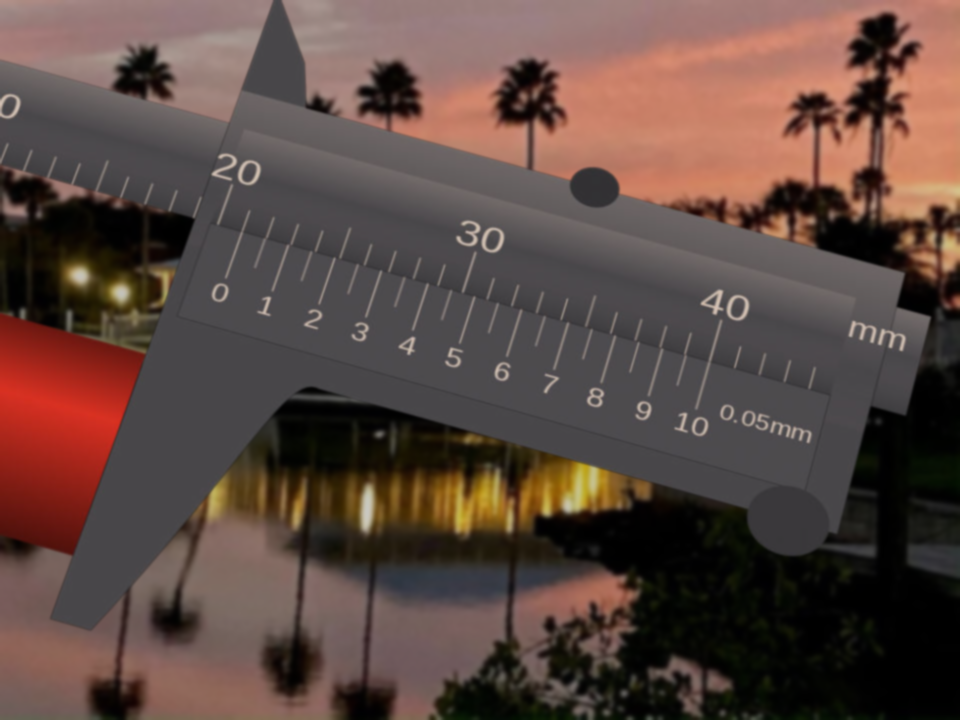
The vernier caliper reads {"value": 21.0, "unit": "mm"}
